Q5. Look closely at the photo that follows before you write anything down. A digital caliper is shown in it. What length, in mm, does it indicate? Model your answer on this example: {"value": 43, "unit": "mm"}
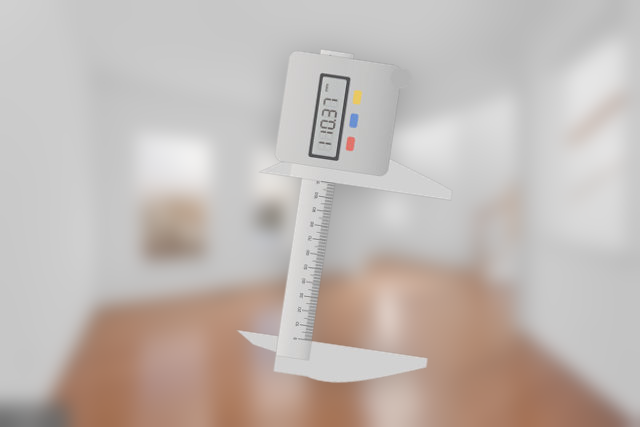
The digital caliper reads {"value": 110.37, "unit": "mm"}
